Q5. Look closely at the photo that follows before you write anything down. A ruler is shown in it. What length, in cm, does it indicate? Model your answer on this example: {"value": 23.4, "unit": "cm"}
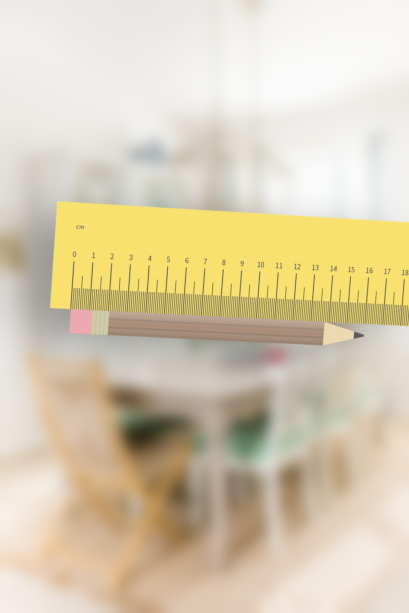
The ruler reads {"value": 16, "unit": "cm"}
